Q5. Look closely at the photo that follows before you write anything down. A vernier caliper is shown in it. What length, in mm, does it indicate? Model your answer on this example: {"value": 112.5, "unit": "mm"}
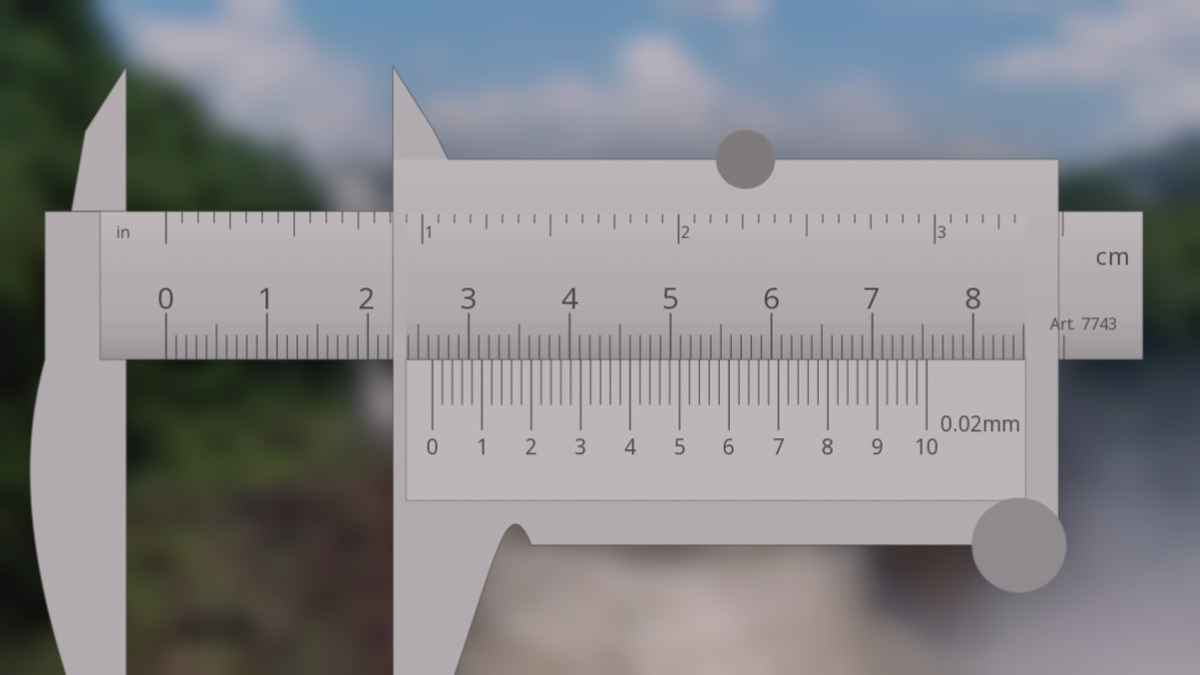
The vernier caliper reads {"value": 26.4, "unit": "mm"}
